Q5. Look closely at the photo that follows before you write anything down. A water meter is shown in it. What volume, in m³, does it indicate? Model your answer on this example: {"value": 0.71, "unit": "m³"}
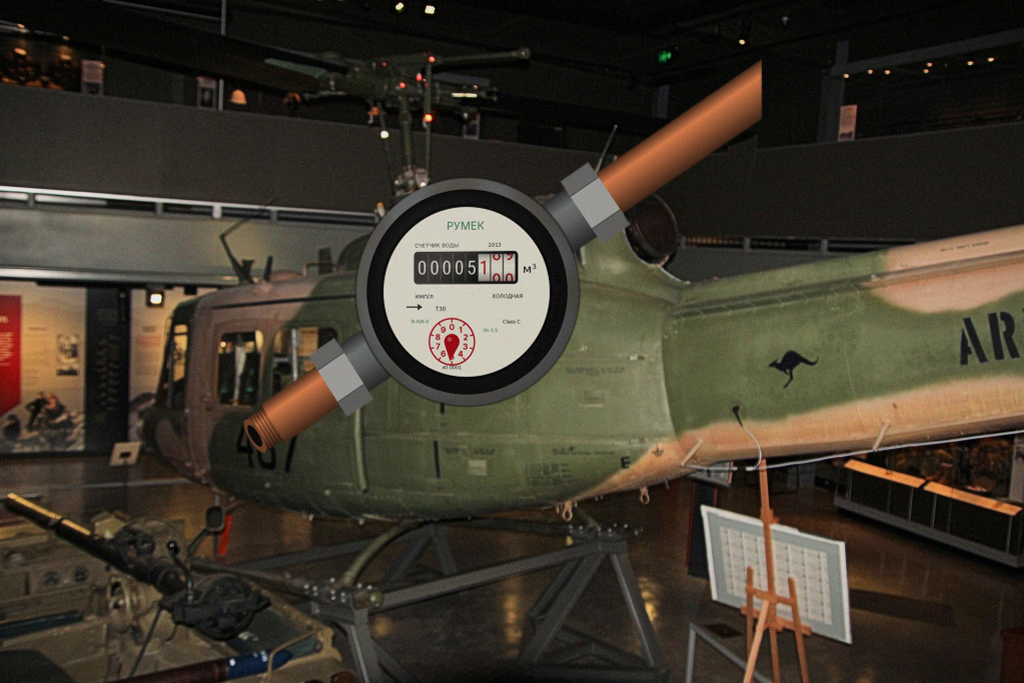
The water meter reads {"value": 5.1895, "unit": "m³"}
